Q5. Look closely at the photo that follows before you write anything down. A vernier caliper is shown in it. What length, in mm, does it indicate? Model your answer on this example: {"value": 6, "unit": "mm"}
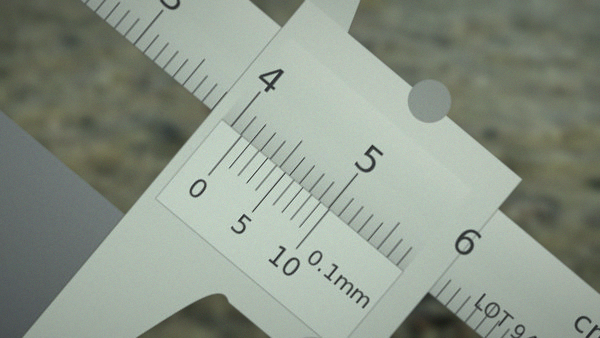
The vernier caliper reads {"value": 41.1, "unit": "mm"}
